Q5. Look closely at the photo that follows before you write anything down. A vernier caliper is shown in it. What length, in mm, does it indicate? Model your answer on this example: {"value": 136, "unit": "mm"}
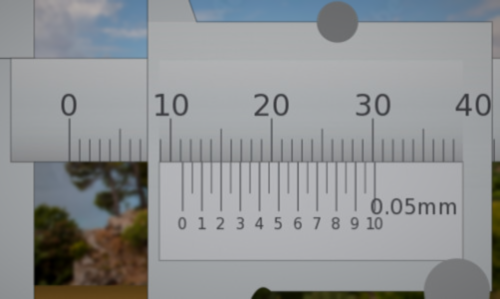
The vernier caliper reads {"value": 11.2, "unit": "mm"}
